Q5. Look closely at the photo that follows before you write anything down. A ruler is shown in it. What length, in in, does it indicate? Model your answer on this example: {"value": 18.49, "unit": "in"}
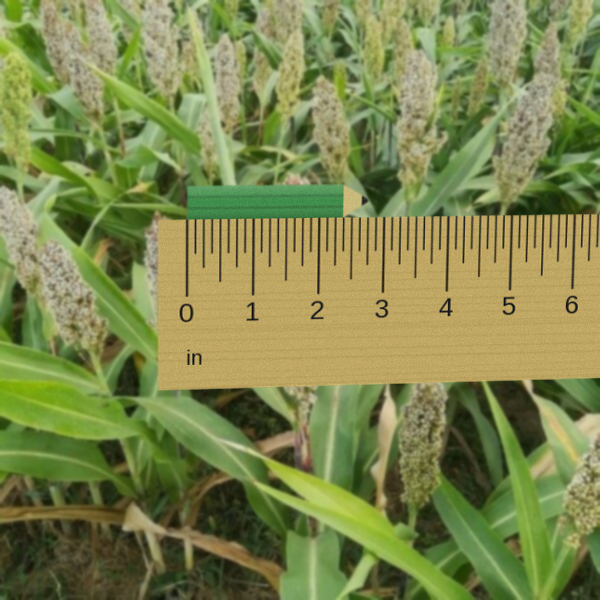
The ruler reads {"value": 2.75, "unit": "in"}
